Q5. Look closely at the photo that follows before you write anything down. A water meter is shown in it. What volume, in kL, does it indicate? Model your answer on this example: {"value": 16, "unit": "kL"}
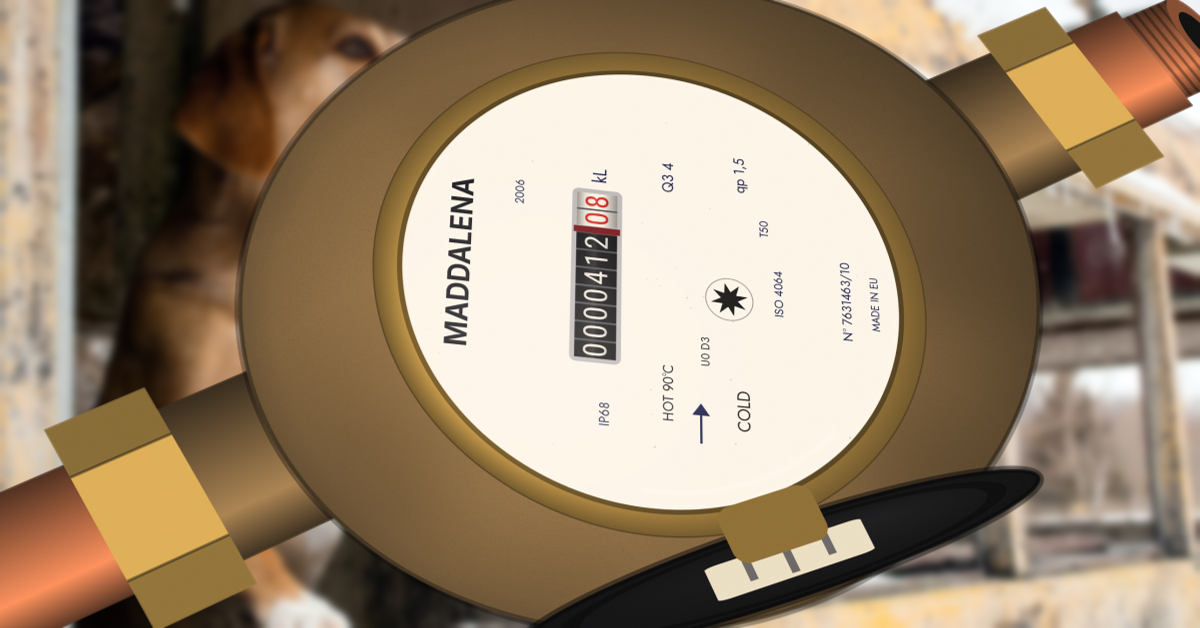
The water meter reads {"value": 412.08, "unit": "kL"}
